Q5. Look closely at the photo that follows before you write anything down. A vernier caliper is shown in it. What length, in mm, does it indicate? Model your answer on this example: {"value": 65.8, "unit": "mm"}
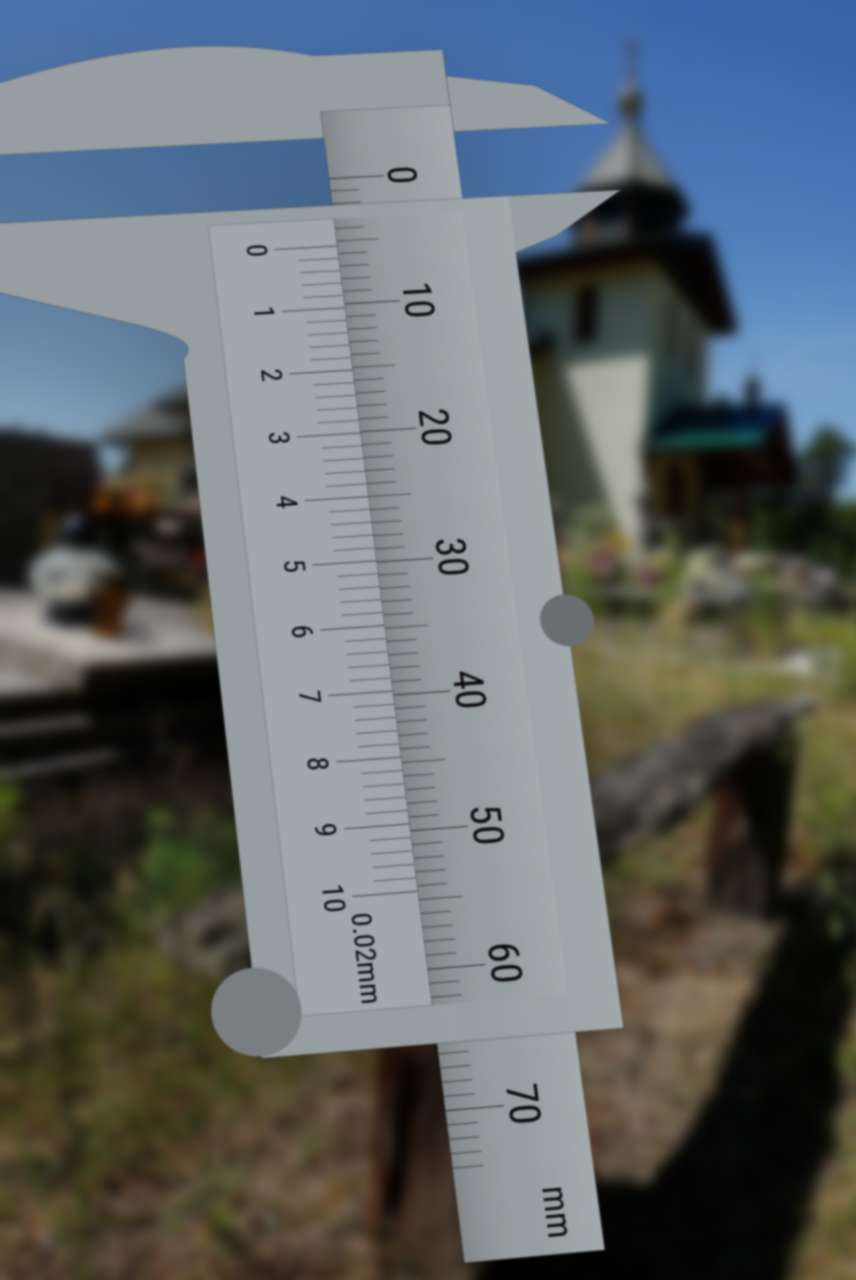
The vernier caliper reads {"value": 5.4, "unit": "mm"}
